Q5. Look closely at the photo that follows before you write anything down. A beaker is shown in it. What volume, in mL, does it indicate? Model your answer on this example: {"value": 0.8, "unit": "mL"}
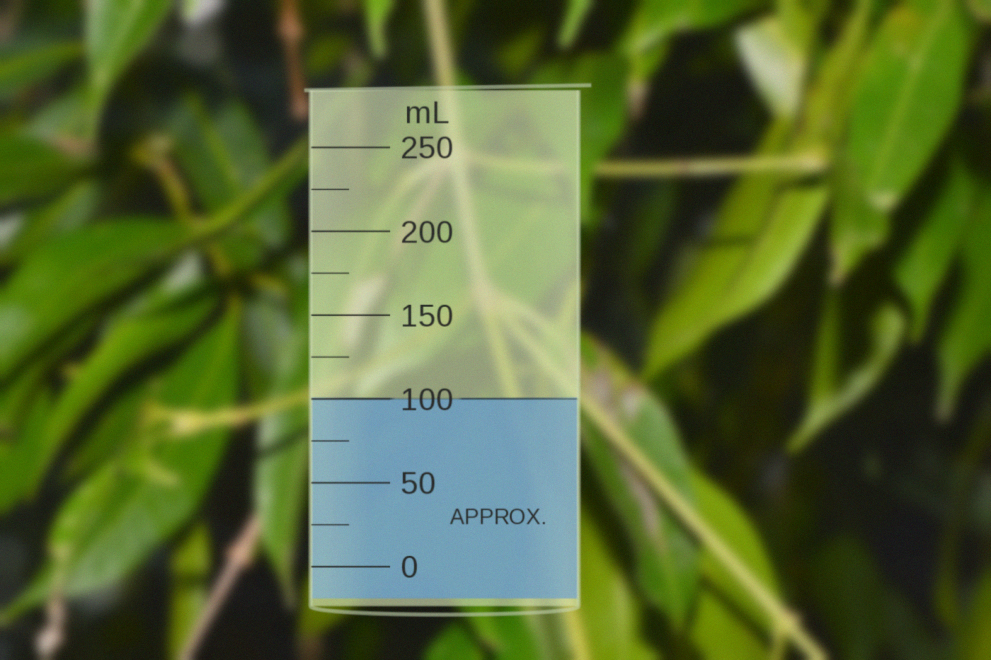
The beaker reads {"value": 100, "unit": "mL"}
